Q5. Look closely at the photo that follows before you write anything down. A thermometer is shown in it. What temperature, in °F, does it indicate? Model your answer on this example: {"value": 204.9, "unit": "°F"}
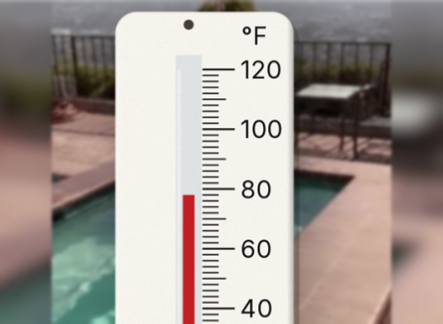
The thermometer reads {"value": 78, "unit": "°F"}
